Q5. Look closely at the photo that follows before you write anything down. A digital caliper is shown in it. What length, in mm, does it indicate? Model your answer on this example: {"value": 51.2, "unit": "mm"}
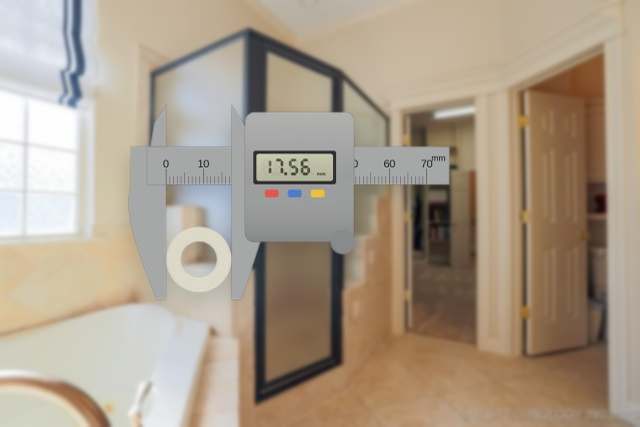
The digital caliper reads {"value": 17.56, "unit": "mm"}
